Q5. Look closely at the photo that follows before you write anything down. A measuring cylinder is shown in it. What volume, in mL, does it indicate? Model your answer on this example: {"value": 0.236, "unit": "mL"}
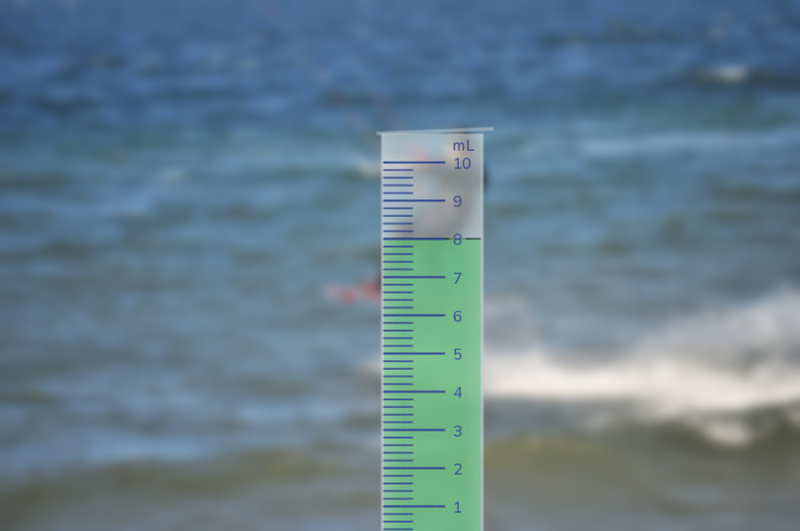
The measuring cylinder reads {"value": 8, "unit": "mL"}
